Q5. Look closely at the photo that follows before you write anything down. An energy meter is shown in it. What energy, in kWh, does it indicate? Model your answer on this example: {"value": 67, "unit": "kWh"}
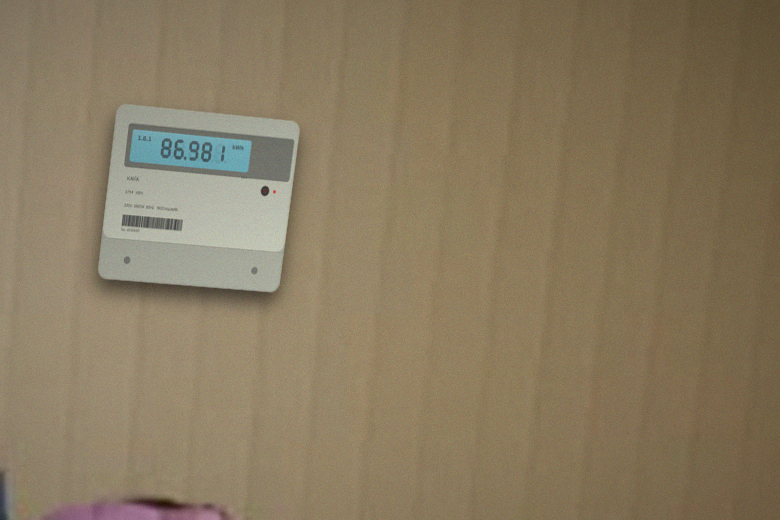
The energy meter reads {"value": 86.981, "unit": "kWh"}
